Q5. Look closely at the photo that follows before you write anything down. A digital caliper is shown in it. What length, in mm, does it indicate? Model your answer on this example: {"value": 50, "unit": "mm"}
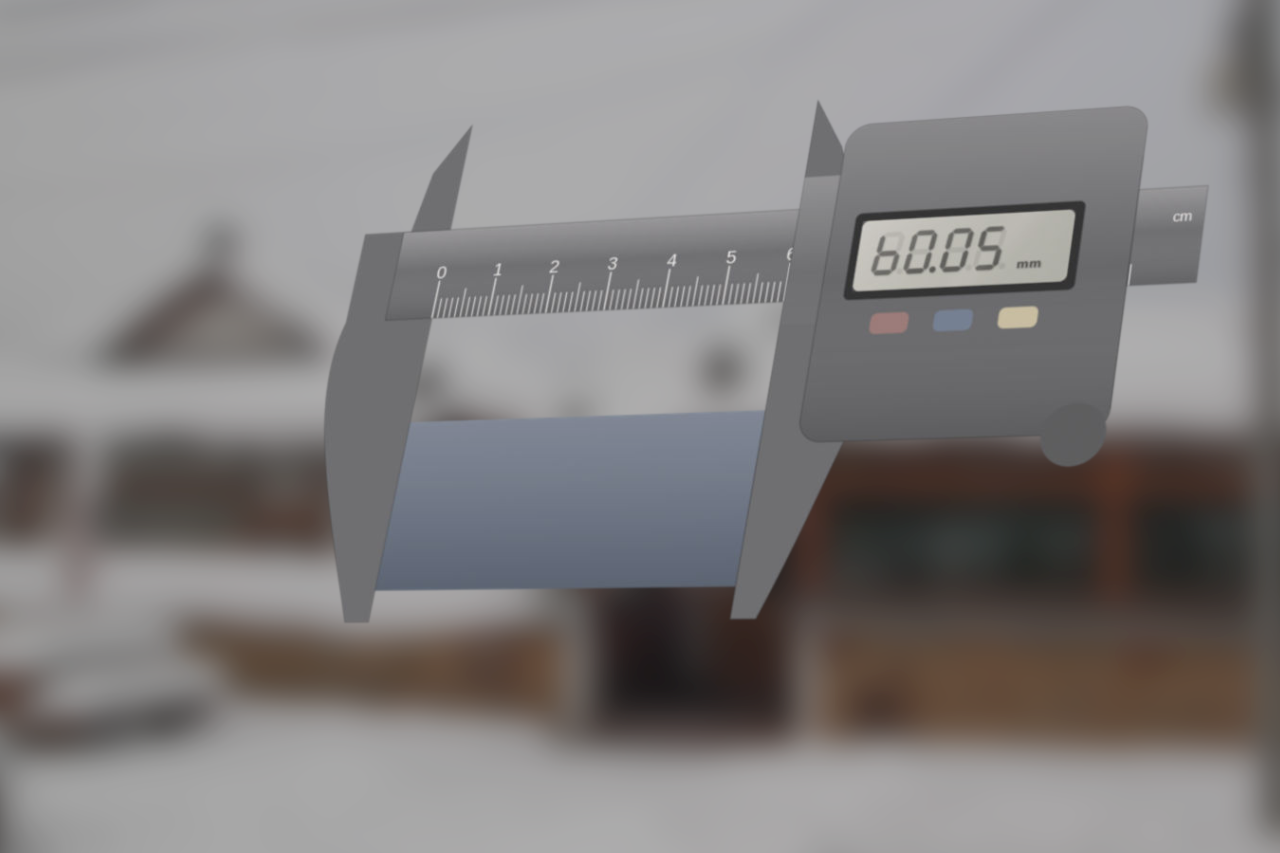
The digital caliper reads {"value": 60.05, "unit": "mm"}
